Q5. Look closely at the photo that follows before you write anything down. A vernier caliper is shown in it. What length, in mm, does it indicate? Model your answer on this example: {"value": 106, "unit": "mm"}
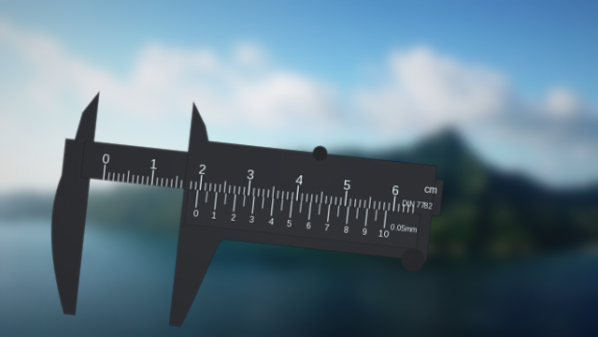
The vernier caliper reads {"value": 19.5, "unit": "mm"}
